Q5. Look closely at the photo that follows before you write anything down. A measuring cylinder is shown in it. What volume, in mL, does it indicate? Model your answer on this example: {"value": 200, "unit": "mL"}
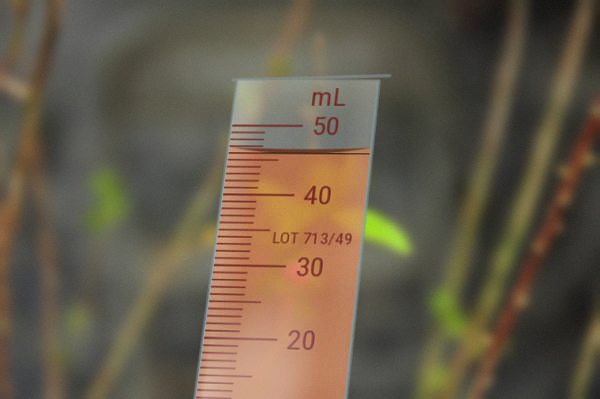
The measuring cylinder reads {"value": 46, "unit": "mL"}
